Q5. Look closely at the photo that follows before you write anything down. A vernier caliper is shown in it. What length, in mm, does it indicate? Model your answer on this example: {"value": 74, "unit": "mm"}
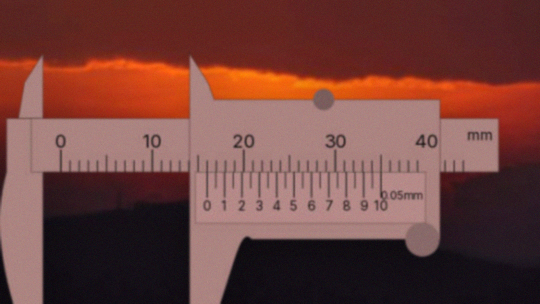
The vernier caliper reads {"value": 16.0, "unit": "mm"}
